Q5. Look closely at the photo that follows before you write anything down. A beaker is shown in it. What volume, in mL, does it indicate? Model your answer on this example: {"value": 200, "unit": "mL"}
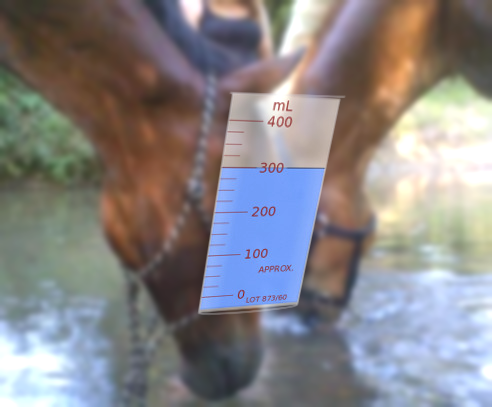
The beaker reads {"value": 300, "unit": "mL"}
